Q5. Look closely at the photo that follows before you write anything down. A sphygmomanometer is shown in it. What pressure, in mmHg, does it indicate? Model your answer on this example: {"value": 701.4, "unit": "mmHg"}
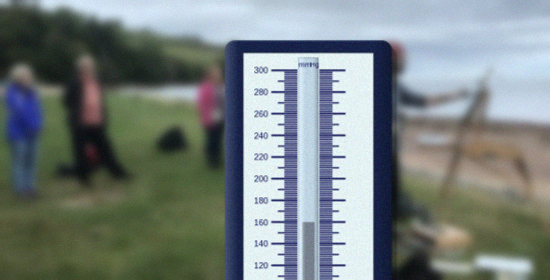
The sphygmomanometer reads {"value": 160, "unit": "mmHg"}
